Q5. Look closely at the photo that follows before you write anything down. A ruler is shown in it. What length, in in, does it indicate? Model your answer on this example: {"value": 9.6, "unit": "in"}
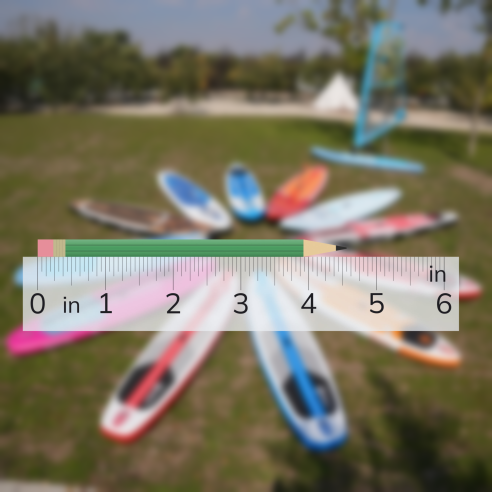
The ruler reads {"value": 4.5625, "unit": "in"}
